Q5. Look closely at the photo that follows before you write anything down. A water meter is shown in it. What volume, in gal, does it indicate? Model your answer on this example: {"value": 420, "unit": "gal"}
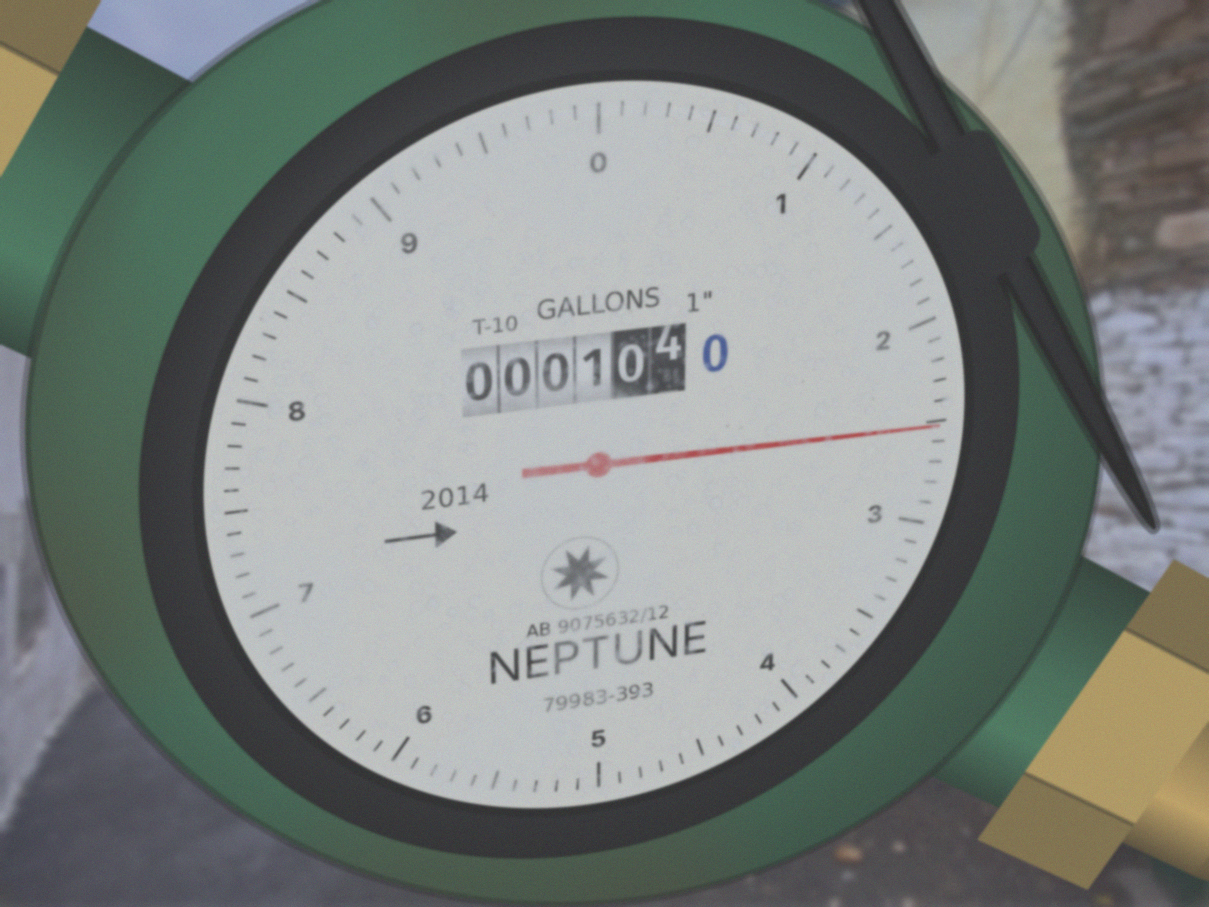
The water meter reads {"value": 1042.5, "unit": "gal"}
